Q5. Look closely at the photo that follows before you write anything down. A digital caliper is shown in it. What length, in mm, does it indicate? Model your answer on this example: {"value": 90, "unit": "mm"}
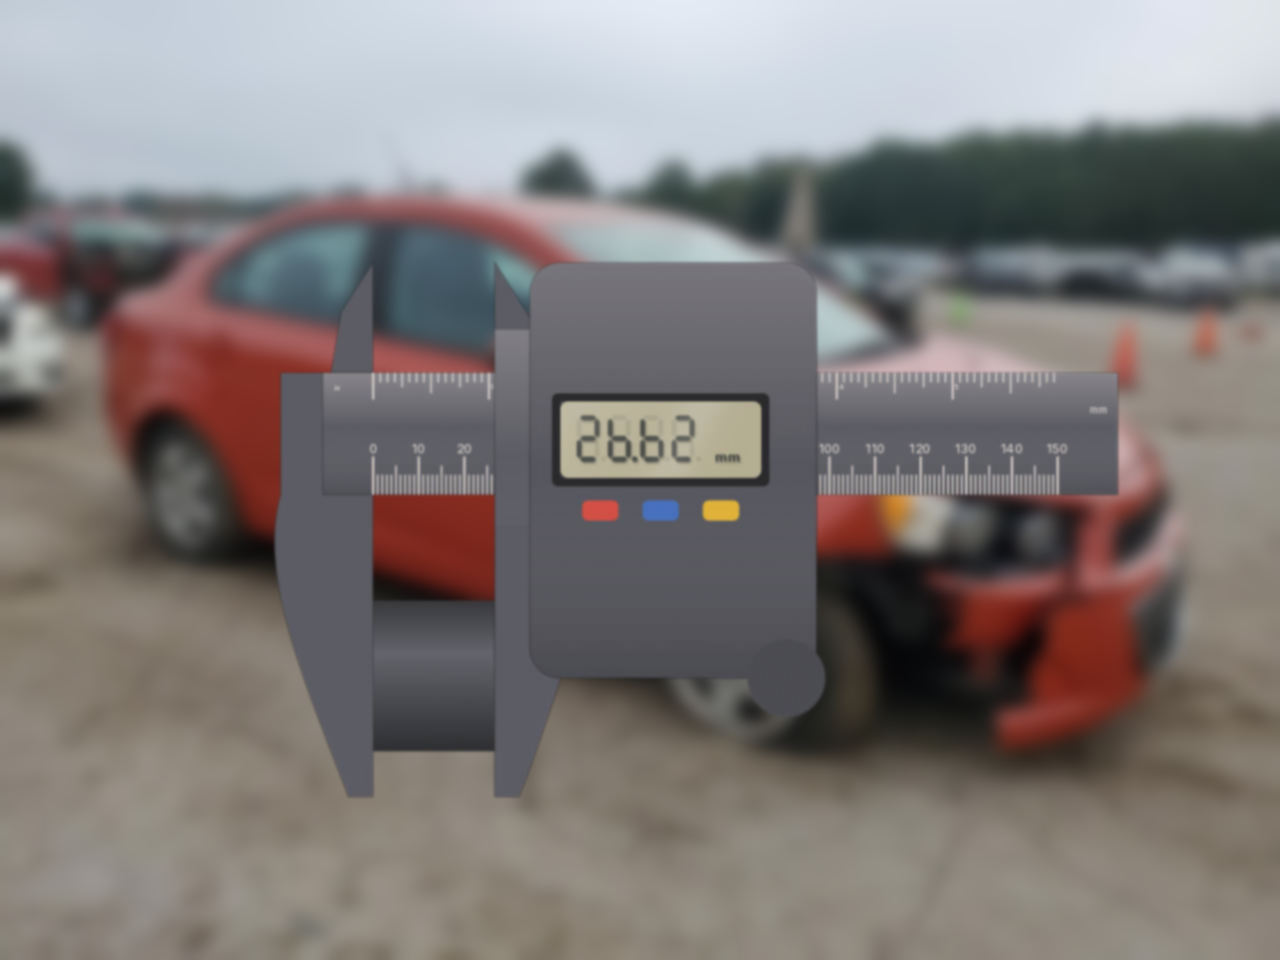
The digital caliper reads {"value": 26.62, "unit": "mm"}
